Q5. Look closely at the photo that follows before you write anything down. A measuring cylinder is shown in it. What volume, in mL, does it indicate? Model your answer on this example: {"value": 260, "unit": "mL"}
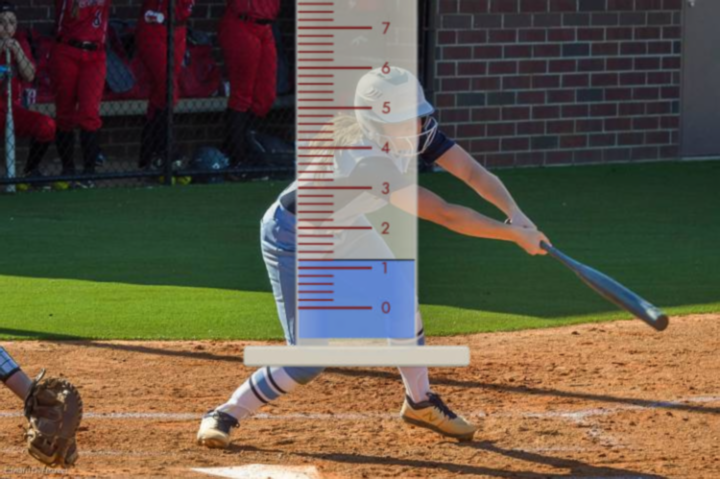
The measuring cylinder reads {"value": 1.2, "unit": "mL"}
